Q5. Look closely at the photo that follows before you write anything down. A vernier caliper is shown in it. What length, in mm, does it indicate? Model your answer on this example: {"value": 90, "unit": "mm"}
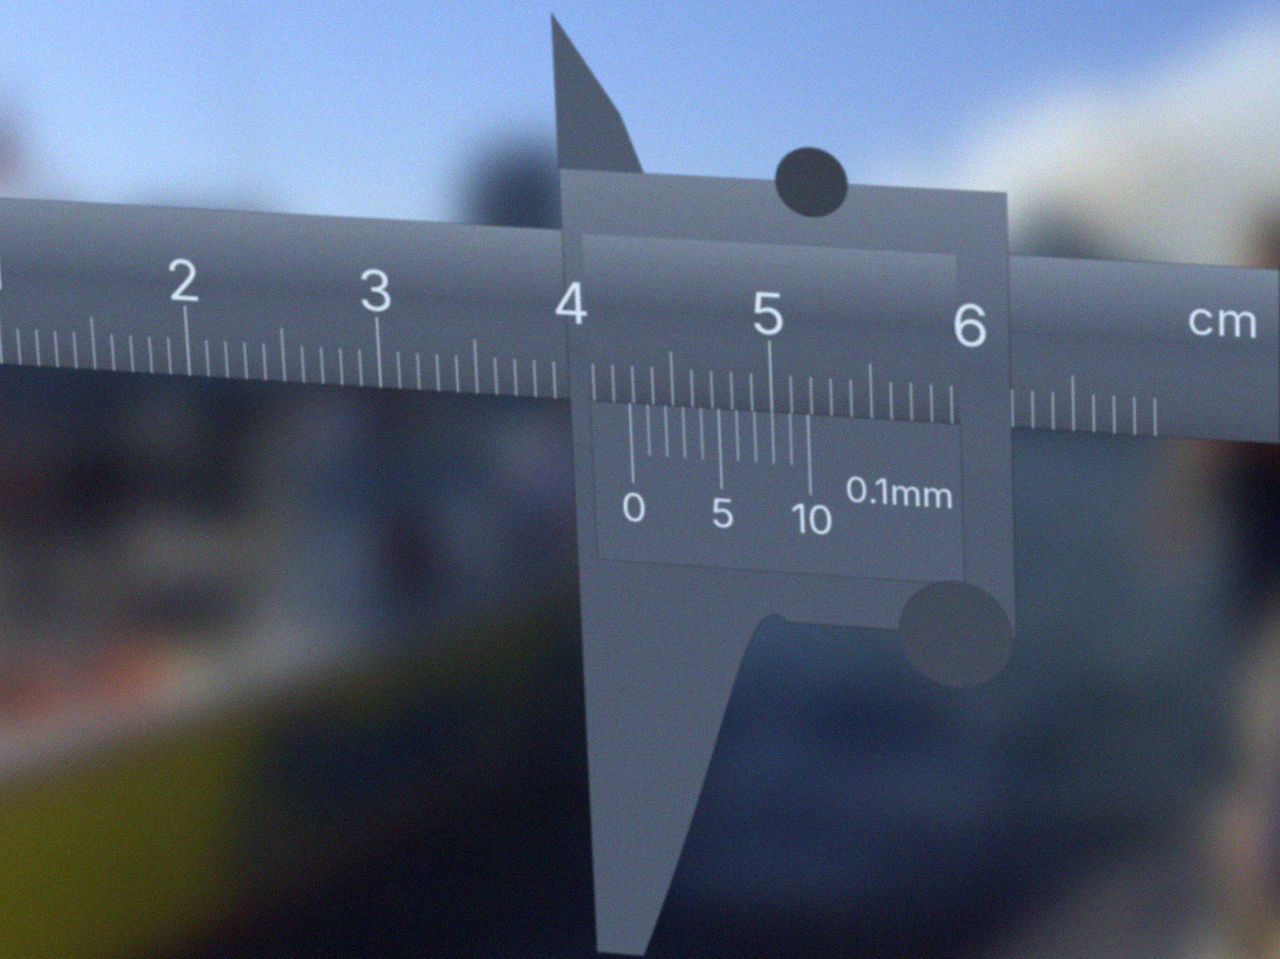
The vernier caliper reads {"value": 42.8, "unit": "mm"}
